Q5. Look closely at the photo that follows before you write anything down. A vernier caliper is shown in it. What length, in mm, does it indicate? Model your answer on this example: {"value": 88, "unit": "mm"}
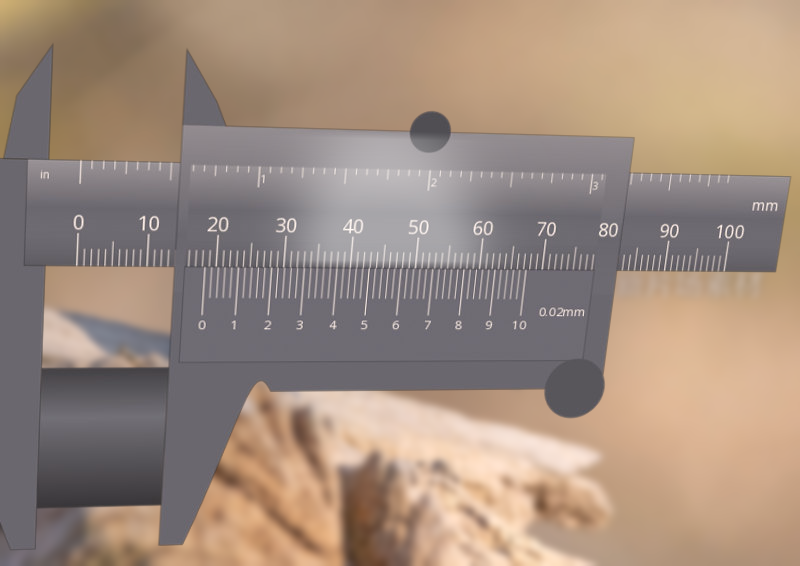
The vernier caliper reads {"value": 18.4, "unit": "mm"}
